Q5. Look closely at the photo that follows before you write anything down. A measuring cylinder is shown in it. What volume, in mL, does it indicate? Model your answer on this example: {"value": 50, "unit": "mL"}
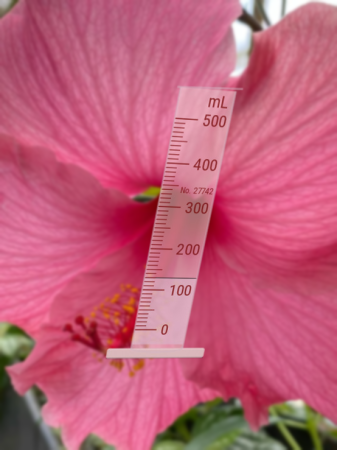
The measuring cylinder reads {"value": 130, "unit": "mL"}
